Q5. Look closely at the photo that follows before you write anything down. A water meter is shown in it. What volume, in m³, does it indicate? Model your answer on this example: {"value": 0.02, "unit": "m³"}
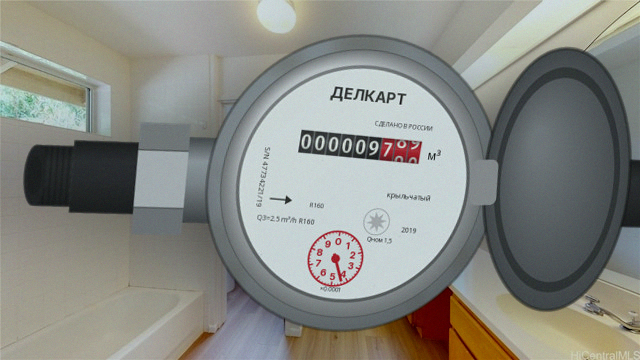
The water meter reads {"value": 9.7894, "unit": "m³"}
